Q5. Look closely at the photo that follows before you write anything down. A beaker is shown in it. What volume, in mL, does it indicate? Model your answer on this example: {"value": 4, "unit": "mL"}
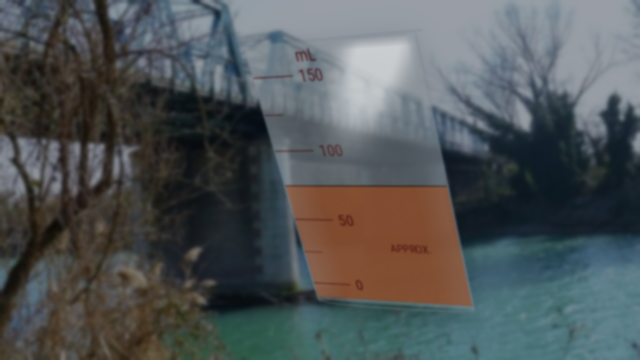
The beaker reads {"value": 75, "unit": "mL"}
